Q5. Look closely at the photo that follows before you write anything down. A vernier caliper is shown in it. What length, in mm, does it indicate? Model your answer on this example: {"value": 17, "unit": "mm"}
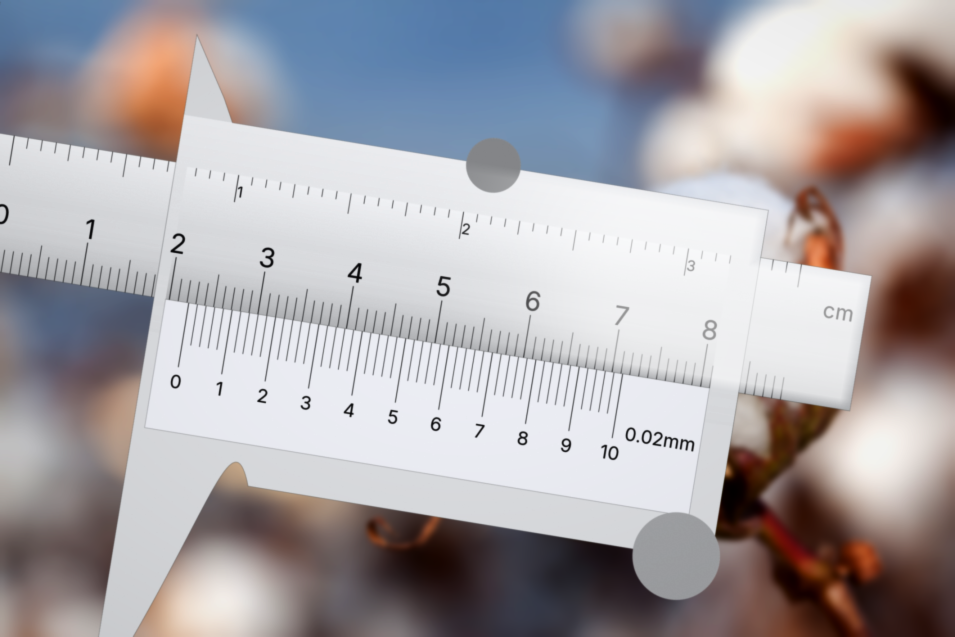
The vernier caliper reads {"value": 22.2, "unit": "mm"}
